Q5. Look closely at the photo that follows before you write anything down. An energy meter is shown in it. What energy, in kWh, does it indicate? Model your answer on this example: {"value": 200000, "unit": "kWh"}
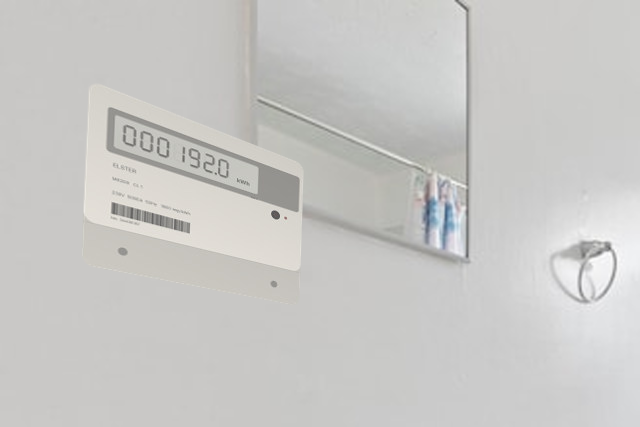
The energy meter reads {"value": 192.0, "unit": "kWh"}
